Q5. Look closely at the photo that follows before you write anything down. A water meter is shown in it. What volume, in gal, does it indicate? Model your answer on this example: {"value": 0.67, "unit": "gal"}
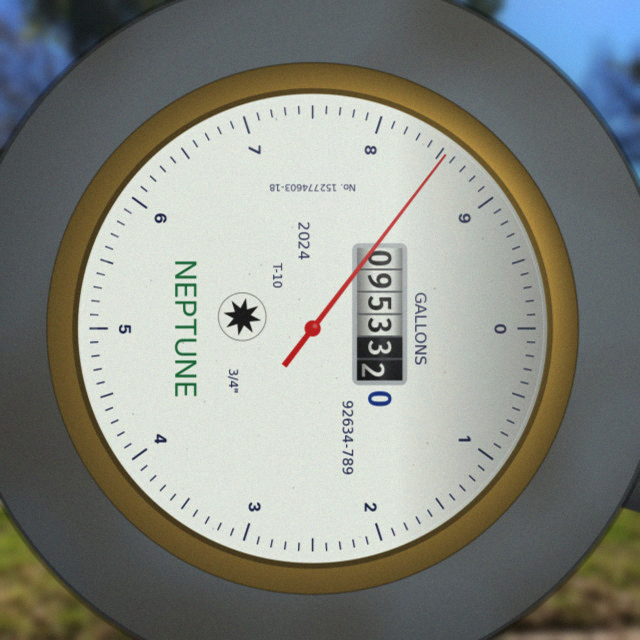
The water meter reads {"value": 953318.5, "unit": "gal"}
